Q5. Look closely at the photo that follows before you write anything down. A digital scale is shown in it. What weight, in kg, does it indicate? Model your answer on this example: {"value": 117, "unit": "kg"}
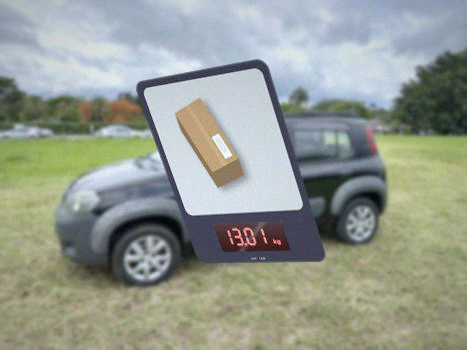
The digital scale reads {"value": 13.01, "unit": "kg"}
